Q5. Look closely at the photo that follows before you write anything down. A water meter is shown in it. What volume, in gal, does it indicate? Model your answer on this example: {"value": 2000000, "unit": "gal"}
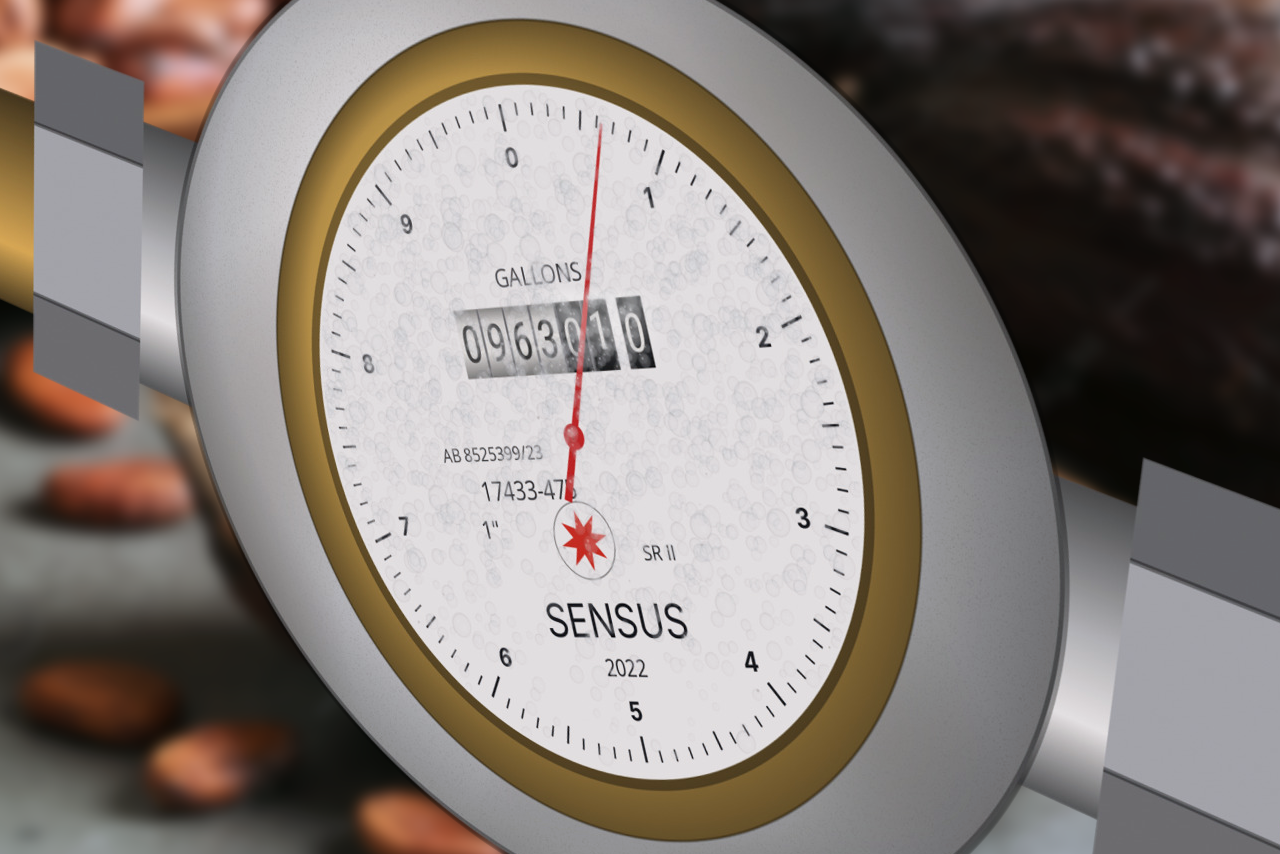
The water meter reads {"value": 963010.6, "unit": "gal"}
